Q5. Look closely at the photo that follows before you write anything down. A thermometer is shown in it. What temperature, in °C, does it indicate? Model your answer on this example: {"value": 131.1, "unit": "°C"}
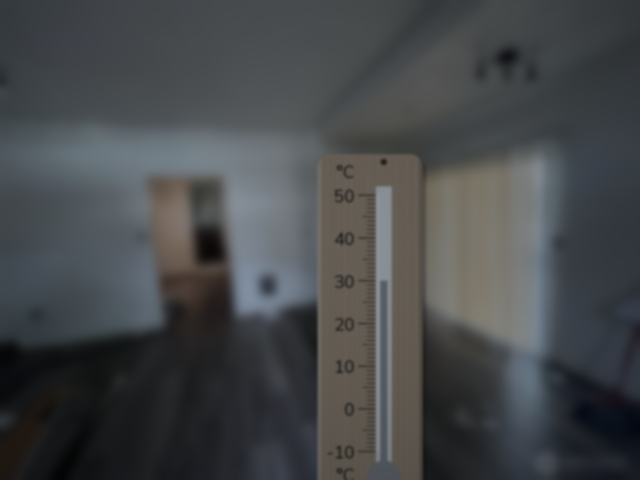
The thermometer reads {"value": 30, "unit": "°C"}
